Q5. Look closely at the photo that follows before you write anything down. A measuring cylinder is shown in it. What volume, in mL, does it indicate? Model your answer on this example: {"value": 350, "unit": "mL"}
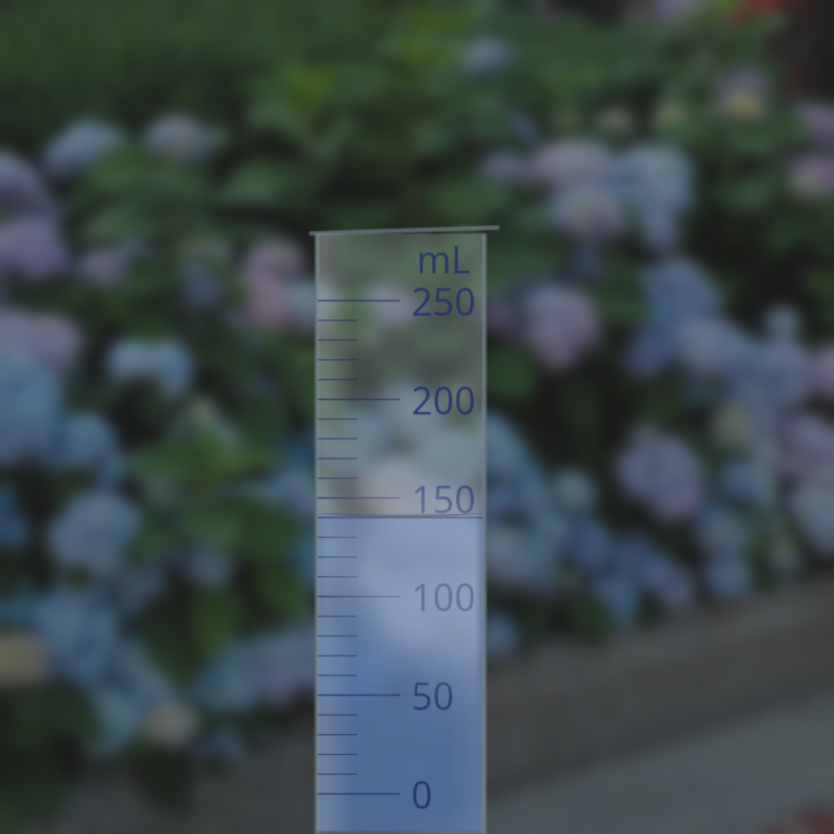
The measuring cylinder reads {"value": 140, "unit": "mL"}
